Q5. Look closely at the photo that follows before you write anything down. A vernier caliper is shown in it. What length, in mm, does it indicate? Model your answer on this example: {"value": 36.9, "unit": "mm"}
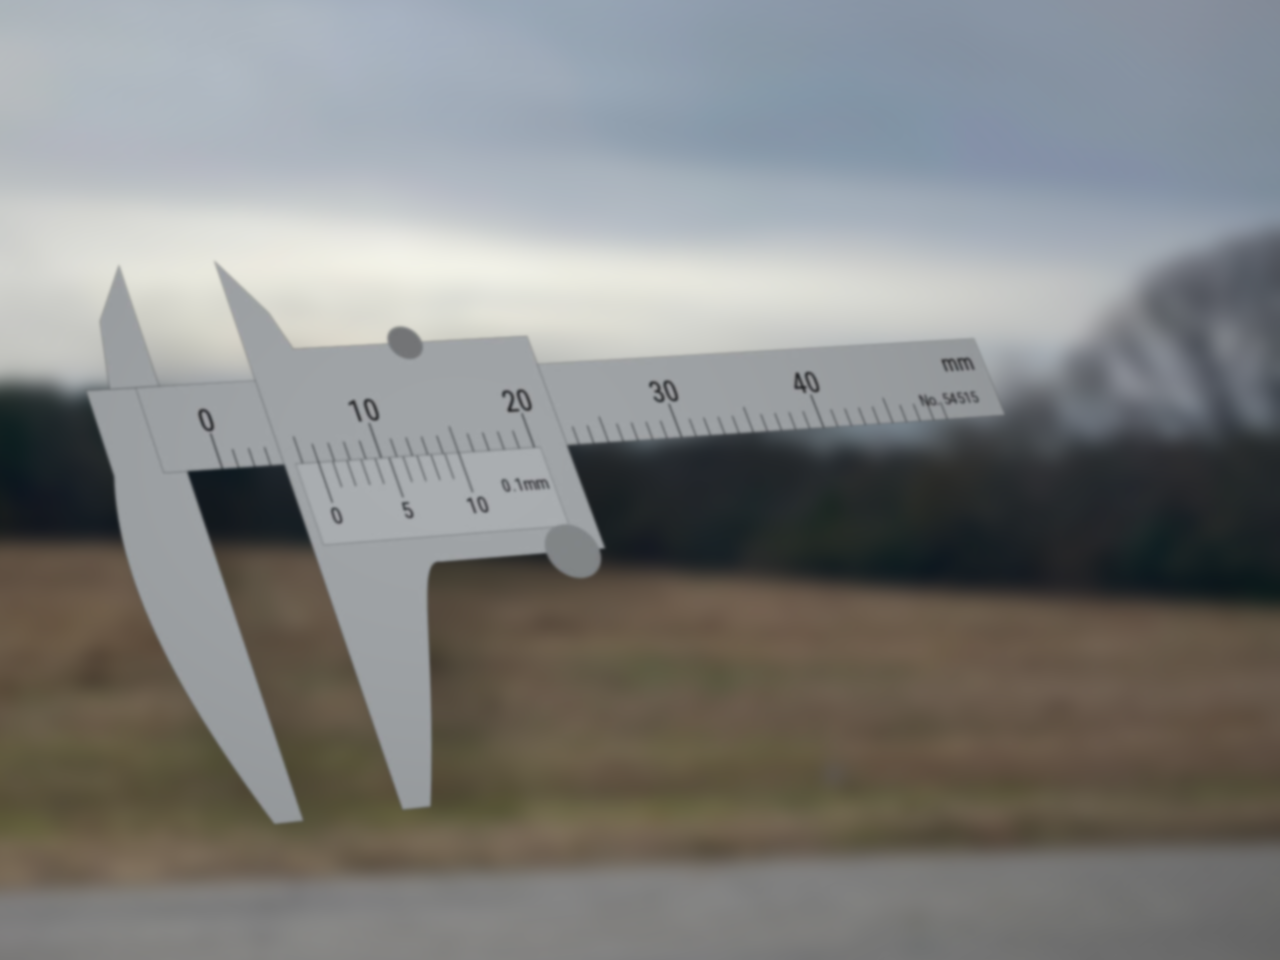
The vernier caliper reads {"value": 6.0, "unit": "mm"}
